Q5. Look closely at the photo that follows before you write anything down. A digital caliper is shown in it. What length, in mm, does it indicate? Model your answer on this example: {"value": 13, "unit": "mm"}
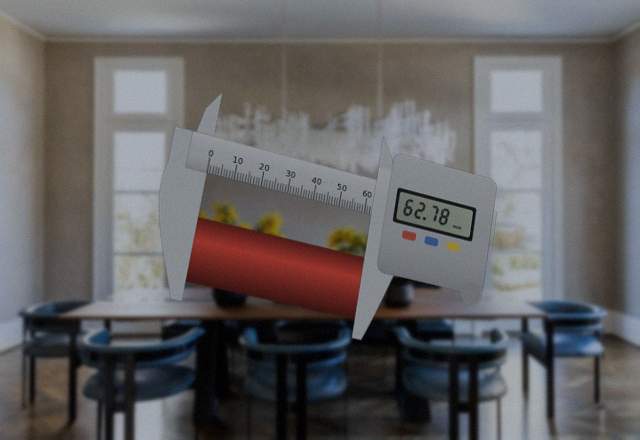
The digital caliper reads {"value": 62.78, "unit": "mm"}
